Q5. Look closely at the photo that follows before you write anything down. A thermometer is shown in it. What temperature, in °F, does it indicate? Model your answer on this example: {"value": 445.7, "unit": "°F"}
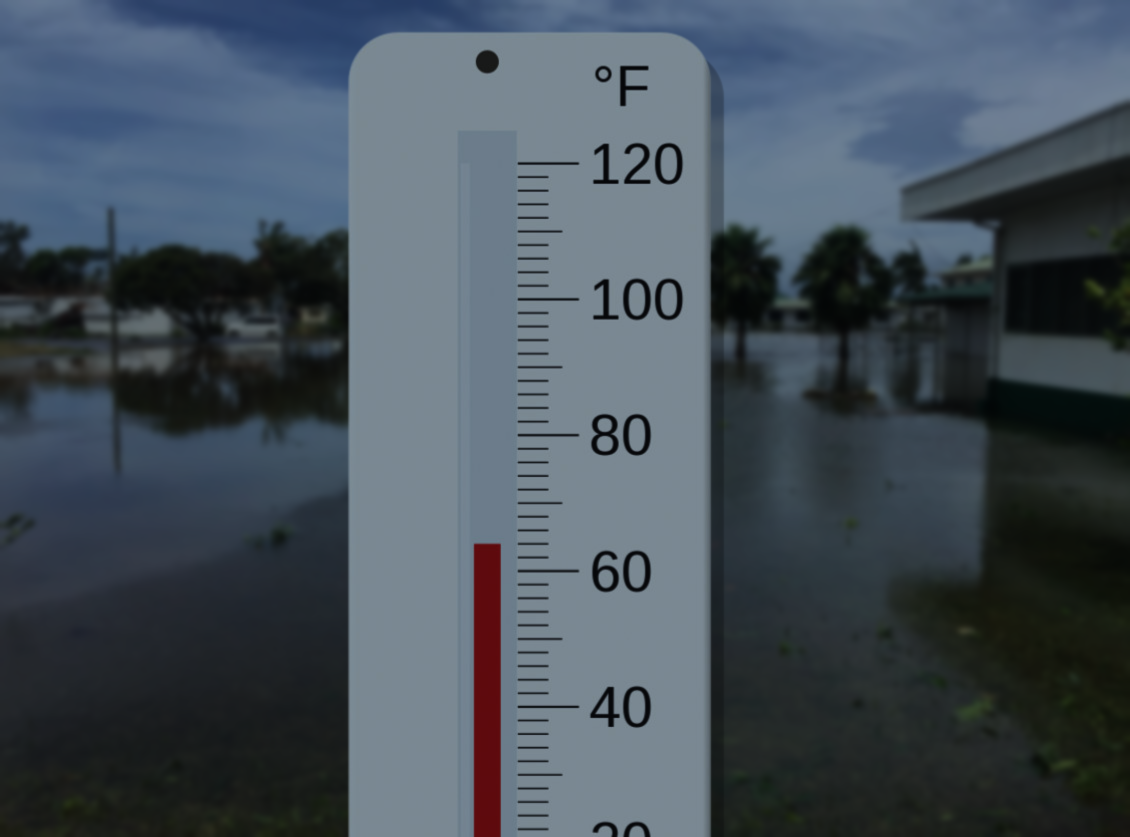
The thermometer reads {"value": 64, "unit": "°F"}
